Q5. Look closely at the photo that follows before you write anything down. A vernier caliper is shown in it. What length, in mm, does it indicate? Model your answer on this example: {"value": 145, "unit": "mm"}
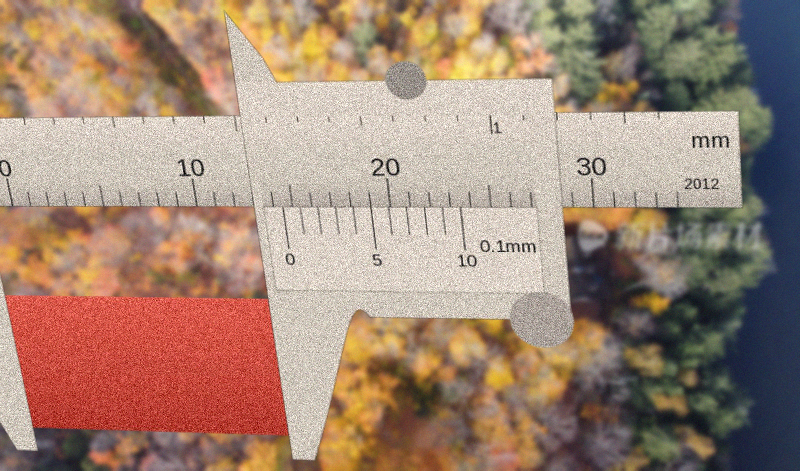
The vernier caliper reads {"value": 14.5, "unit": "mm"}
